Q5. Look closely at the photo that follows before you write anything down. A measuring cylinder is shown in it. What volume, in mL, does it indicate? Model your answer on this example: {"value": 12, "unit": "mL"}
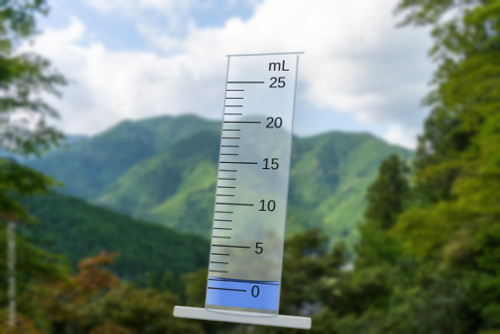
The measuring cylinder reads {"value": 1, "unit": "mL"}
